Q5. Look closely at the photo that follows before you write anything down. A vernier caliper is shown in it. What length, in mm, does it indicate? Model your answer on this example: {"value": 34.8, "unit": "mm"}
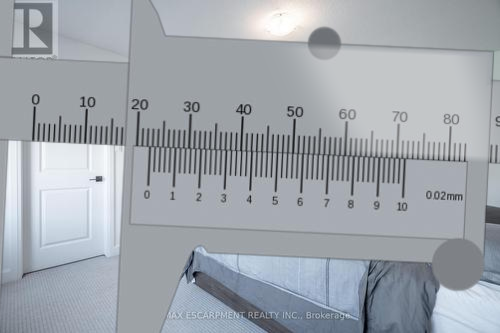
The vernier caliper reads {"value": 22.5, "unit": "mm"}
